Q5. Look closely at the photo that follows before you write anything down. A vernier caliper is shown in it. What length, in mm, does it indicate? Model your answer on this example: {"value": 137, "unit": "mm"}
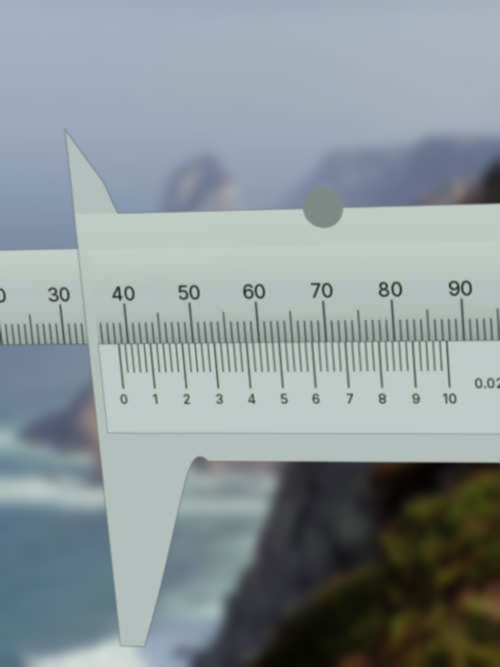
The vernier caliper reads {"value": 38.5, "unit": "mm"}
